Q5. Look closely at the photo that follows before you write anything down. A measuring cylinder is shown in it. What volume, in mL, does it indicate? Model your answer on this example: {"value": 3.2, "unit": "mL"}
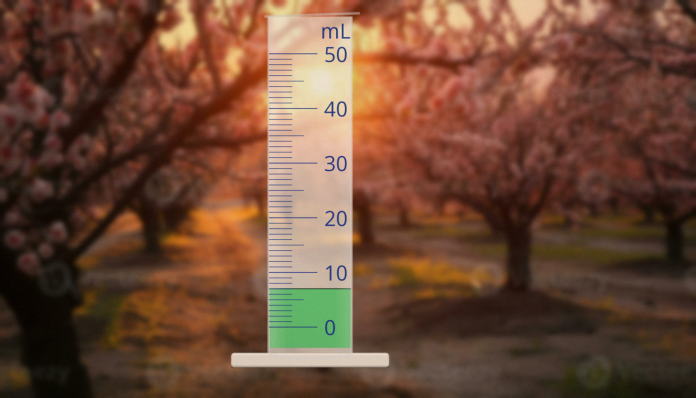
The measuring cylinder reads {"value": 7, "unit": "mL"}
